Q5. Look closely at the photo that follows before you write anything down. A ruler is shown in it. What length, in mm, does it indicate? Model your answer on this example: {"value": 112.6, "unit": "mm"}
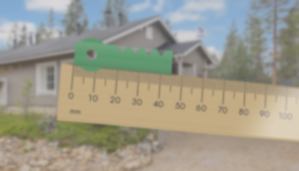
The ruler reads {"value": 45, "unit": "mm"}
